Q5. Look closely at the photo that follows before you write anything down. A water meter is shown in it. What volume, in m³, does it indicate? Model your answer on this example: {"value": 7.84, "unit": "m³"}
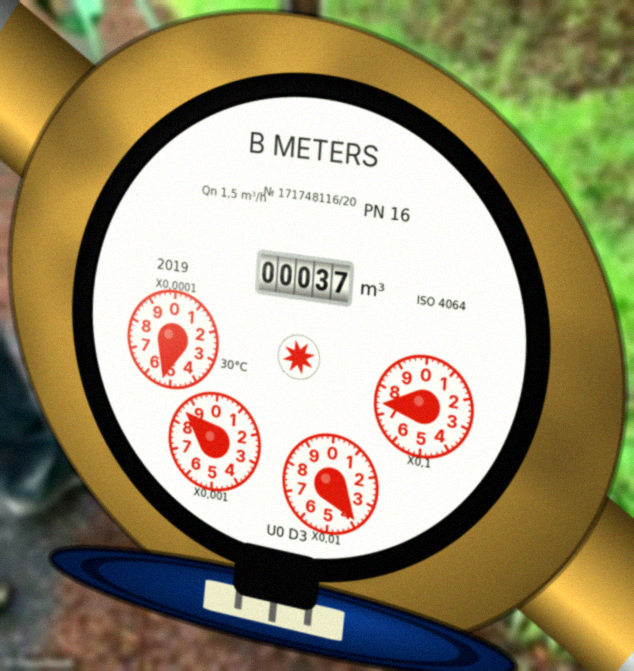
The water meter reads {"value": 37.7385, "unit": "m³"}
